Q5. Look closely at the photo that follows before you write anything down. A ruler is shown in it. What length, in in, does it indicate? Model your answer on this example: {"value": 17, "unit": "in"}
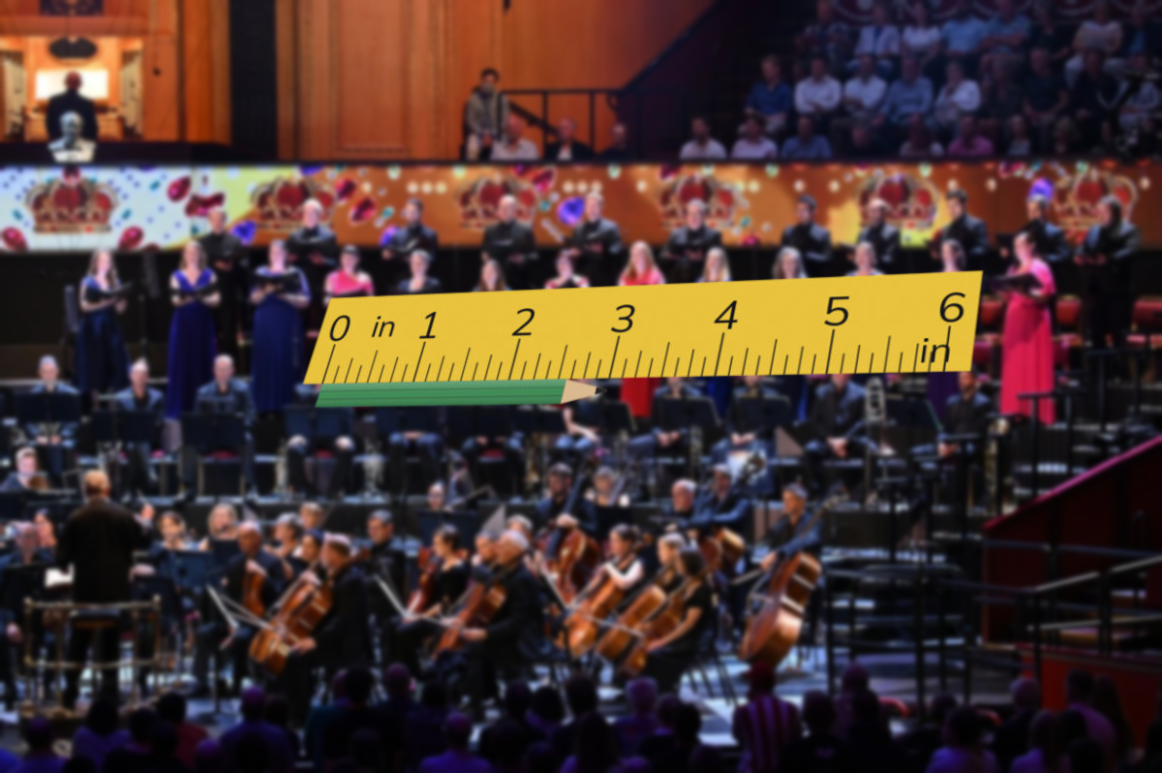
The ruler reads {"value": 3, "unit": "in"}
